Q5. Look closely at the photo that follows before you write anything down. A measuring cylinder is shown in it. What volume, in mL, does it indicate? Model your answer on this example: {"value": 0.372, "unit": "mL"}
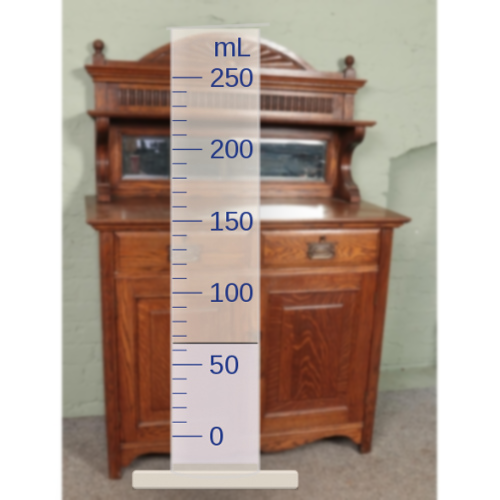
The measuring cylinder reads {"value": 65, "unit": "mL"}
